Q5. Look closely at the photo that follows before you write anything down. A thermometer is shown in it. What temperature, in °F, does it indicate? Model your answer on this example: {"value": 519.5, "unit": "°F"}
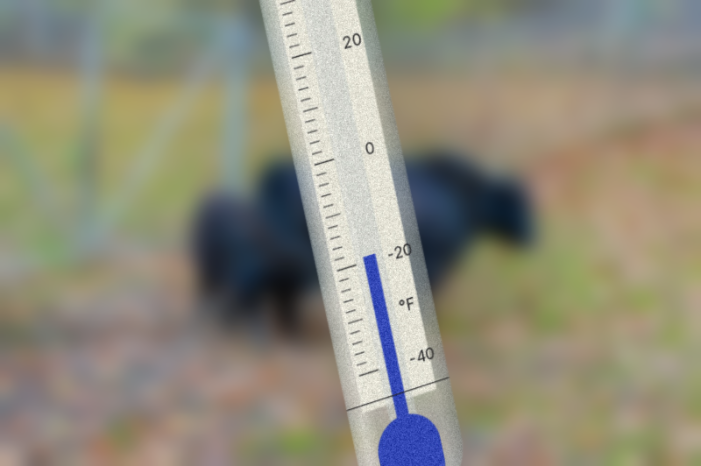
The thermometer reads {"value": -19, "unit": "°F"}
